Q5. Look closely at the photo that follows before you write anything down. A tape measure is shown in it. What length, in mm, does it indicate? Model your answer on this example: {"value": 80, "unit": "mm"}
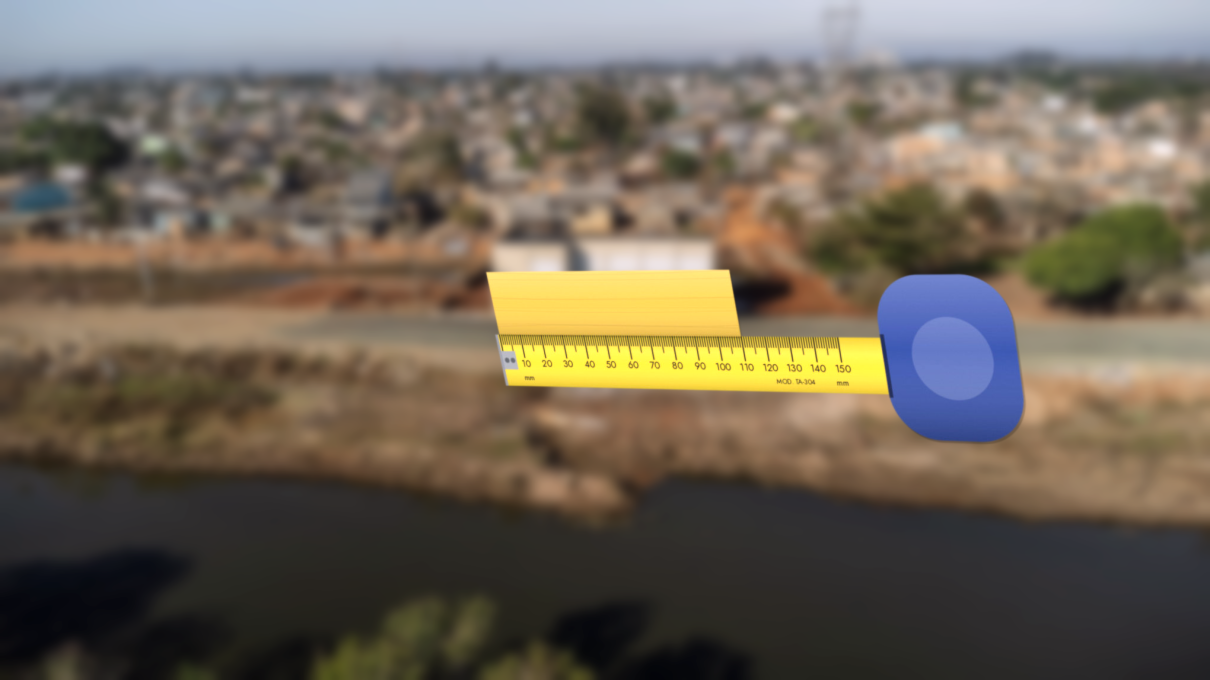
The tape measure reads {"value": 110, "unit": "mm"}
